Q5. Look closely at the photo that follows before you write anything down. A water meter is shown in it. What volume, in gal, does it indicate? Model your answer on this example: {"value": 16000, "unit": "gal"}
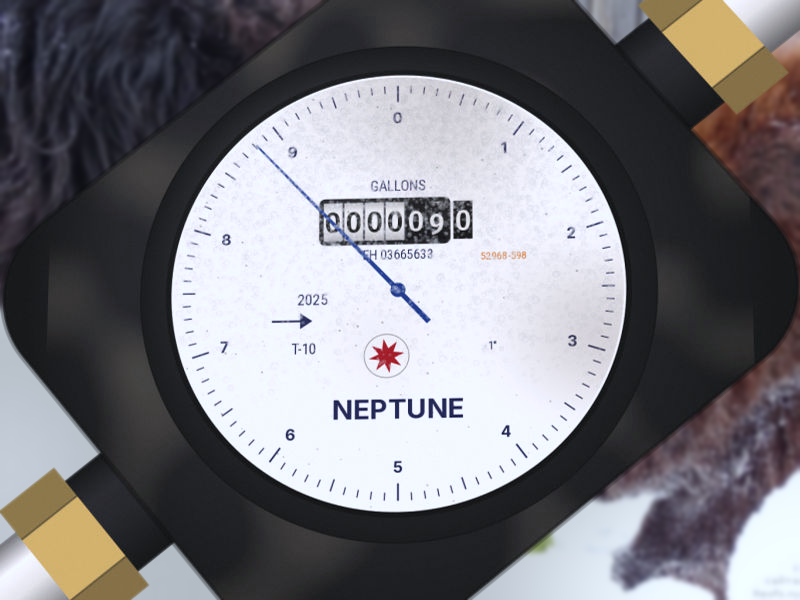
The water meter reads {"value": 88.8, "unit": "gal"}
